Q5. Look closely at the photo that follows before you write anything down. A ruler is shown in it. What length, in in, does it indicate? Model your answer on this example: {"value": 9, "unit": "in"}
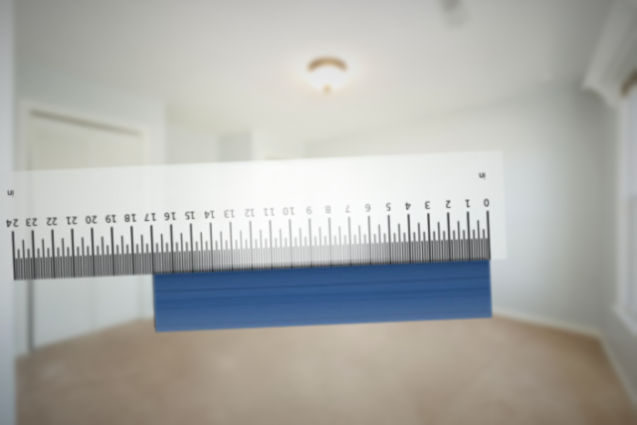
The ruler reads {"value": 17, "unit": "in"}
